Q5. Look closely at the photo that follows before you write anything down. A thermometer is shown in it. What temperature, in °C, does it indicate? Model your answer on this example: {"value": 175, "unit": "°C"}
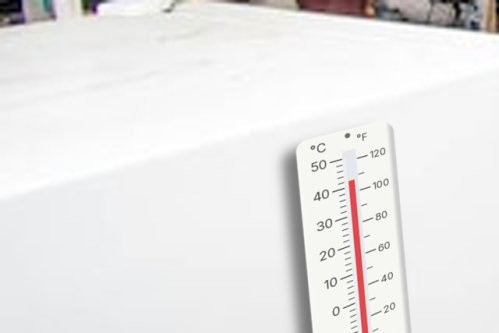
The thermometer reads {"value": 42, "unit": "°C"}
